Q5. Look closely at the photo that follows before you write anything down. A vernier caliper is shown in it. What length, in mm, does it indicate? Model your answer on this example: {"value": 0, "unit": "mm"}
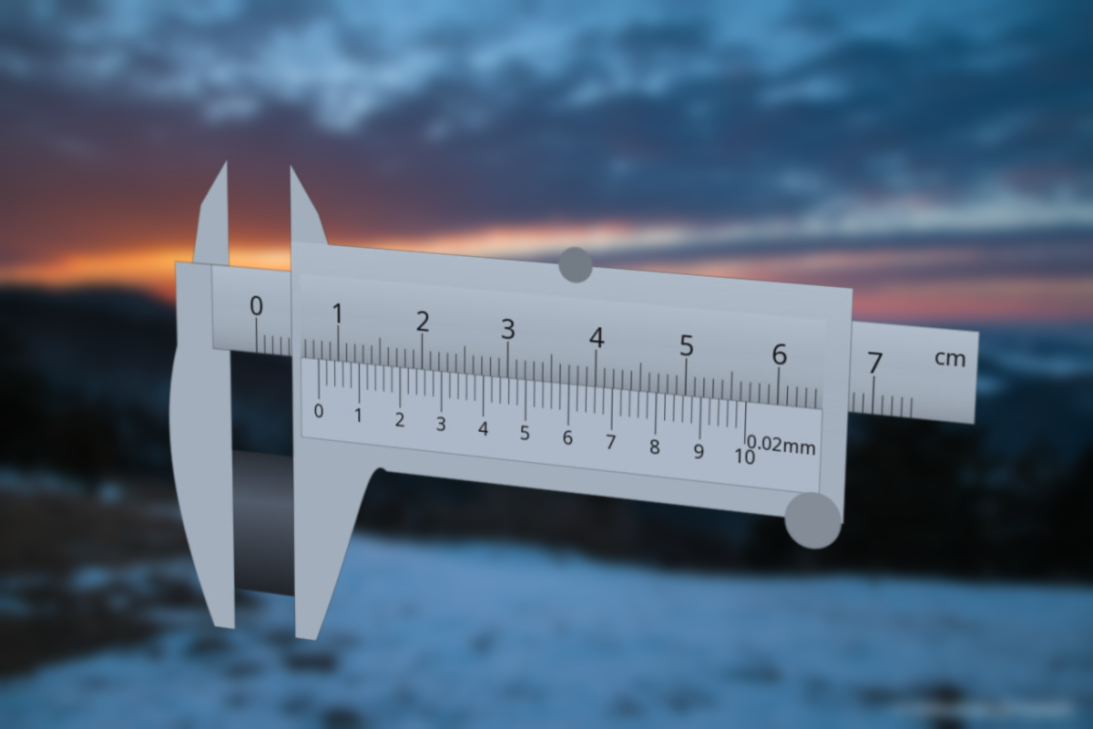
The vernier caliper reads {"value": 7.6, "unit": "mm"}
